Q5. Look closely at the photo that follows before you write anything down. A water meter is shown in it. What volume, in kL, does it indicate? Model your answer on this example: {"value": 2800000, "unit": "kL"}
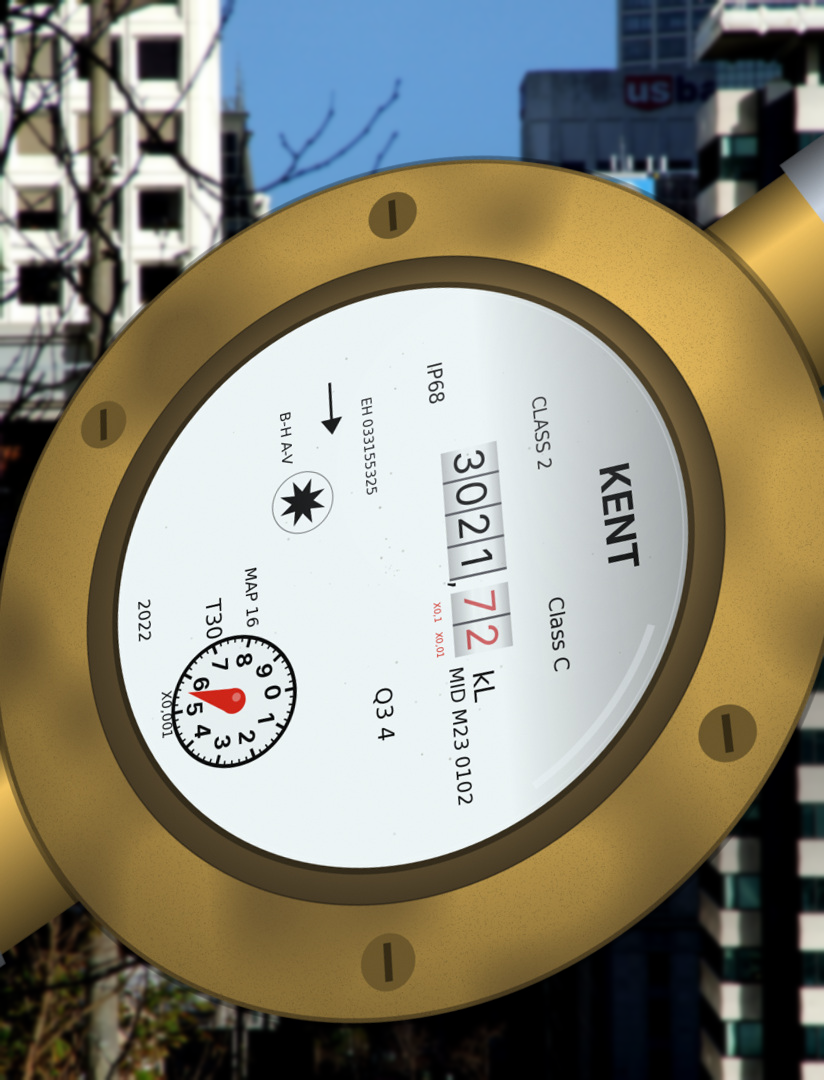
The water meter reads {"value": 3021.725, "unit": "kL"}
